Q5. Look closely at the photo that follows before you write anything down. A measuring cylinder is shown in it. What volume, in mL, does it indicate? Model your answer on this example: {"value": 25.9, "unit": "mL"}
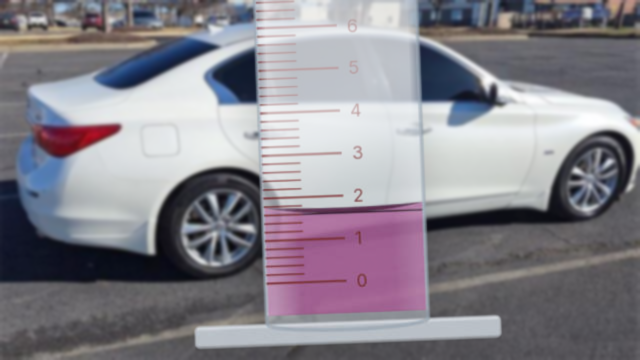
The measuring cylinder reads {"value": 1.6, "unit": "mL"}
